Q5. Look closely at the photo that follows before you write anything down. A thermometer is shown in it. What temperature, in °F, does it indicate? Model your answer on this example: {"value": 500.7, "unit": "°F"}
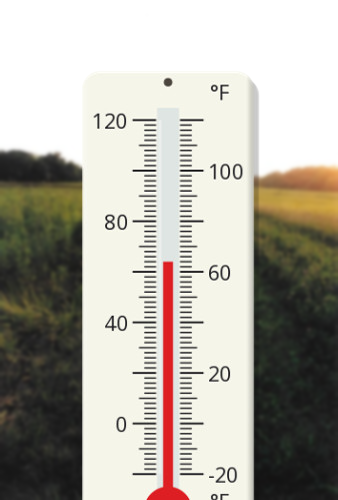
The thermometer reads {"value": 64, "unit": "°F"}
